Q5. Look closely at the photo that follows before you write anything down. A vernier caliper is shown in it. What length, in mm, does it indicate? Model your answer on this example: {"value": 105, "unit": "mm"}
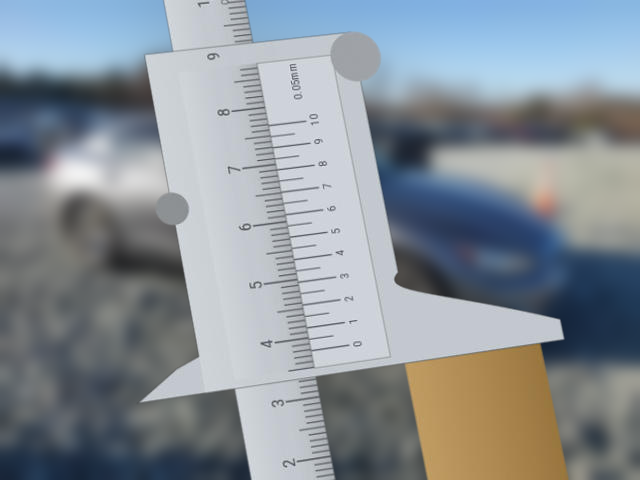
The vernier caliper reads {"value": 37.8, "unit": "mm"}
